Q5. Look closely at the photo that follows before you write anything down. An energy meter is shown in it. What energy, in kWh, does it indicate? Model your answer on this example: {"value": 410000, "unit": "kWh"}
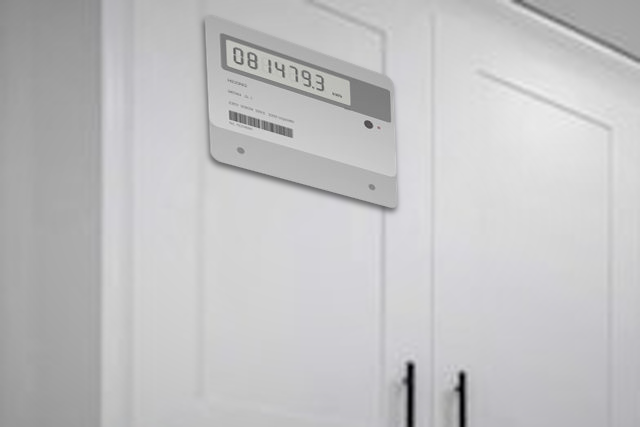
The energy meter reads {"value": 81479.3, "unit": "kWh"}
